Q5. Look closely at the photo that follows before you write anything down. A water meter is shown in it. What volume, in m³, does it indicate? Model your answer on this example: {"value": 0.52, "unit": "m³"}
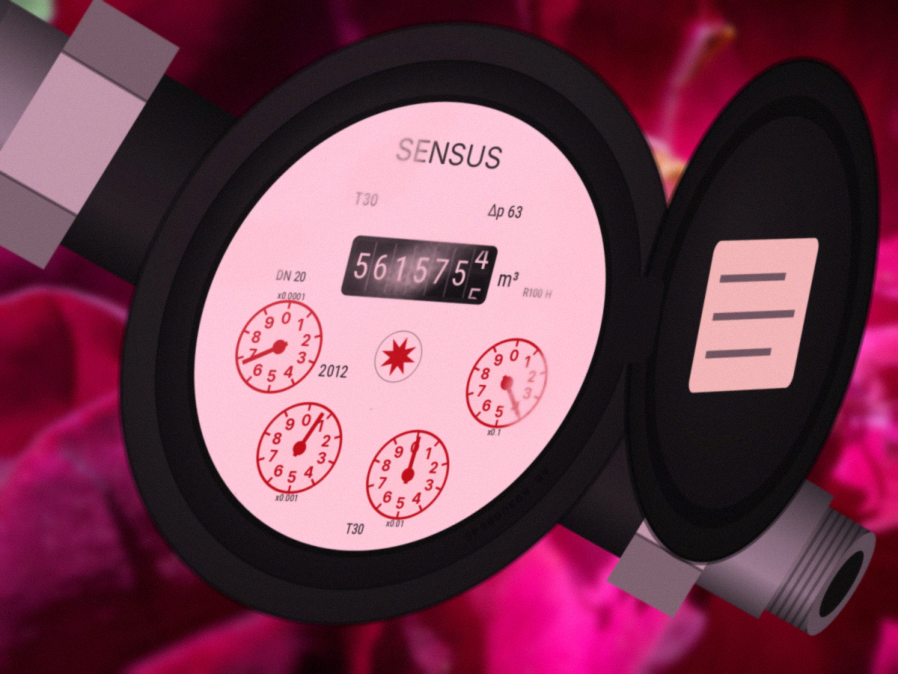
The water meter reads {"value": 5615754.4006, "unit": "m³"}
